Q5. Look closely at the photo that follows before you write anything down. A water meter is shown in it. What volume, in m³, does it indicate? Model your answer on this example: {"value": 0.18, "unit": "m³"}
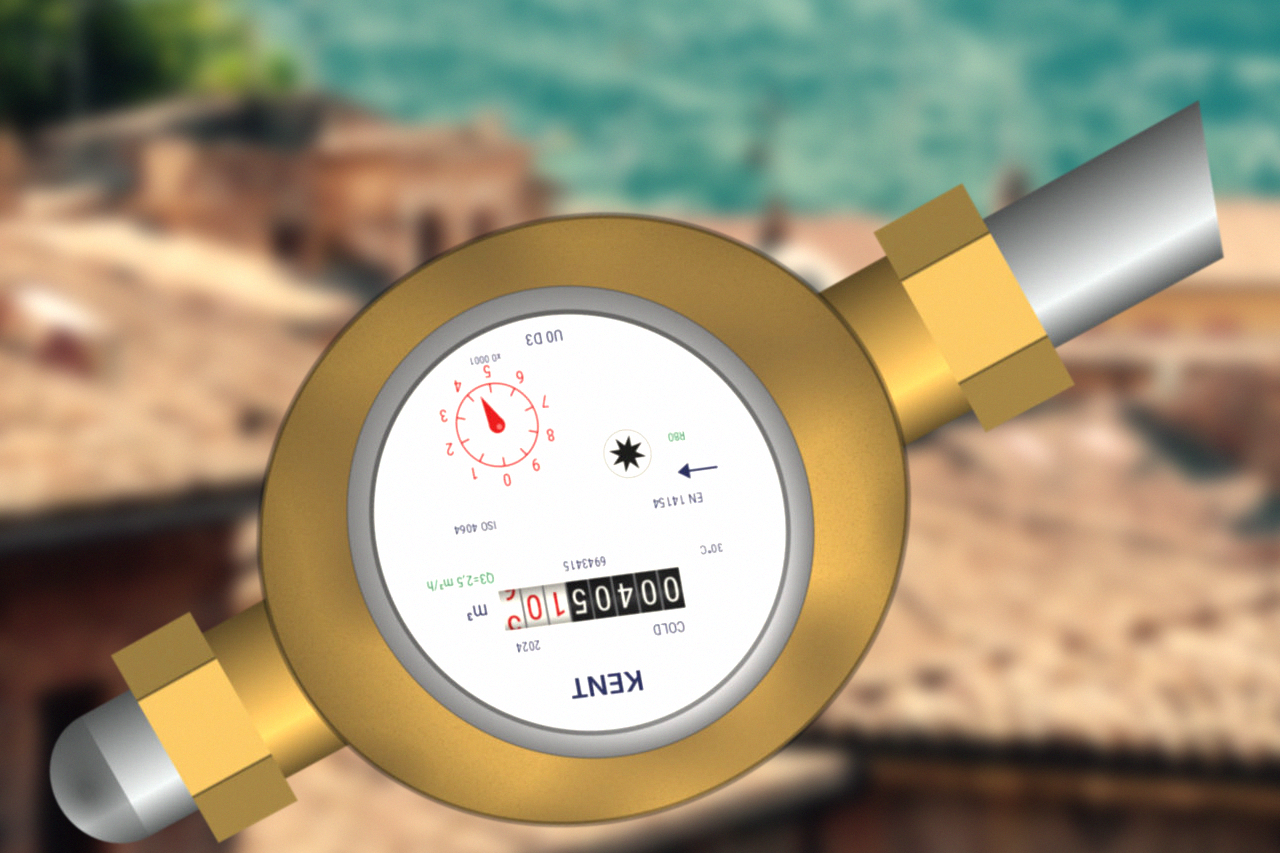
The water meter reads {"value": 405.1054, "unit": "m³"}
